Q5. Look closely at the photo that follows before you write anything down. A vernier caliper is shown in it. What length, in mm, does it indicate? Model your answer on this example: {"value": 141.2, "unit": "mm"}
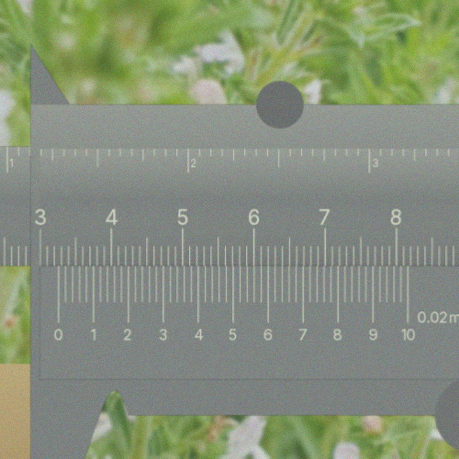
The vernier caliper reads {"value": 32.6, "unit": "mm"}
